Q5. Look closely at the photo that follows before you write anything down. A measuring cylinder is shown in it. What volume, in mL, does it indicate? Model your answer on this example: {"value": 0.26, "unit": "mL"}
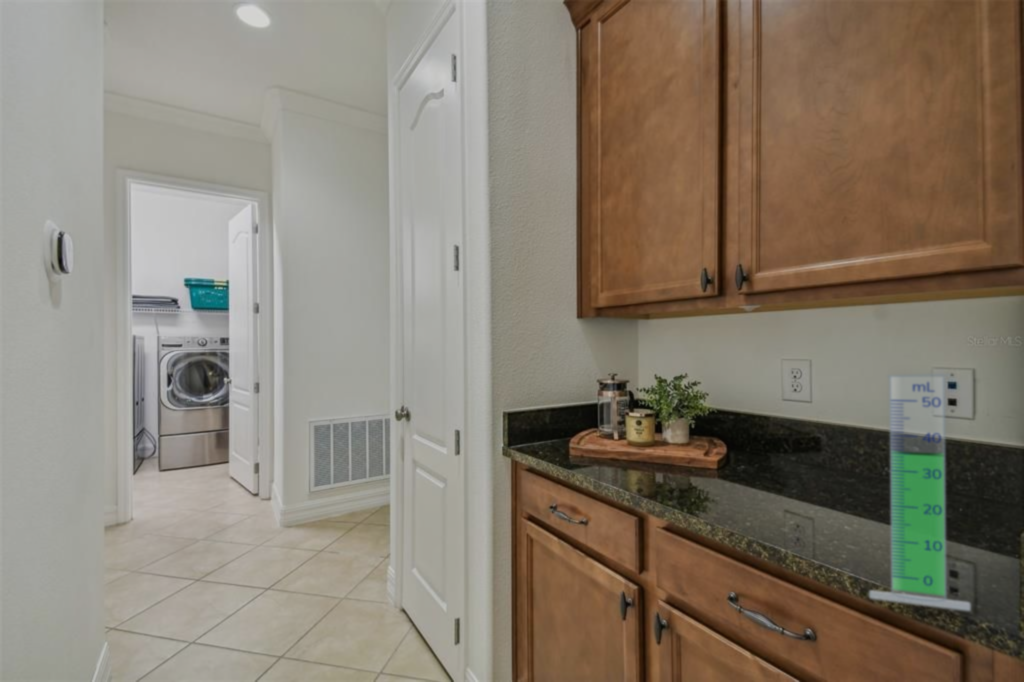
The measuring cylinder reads {"value": 35, "unit": "mL"}
